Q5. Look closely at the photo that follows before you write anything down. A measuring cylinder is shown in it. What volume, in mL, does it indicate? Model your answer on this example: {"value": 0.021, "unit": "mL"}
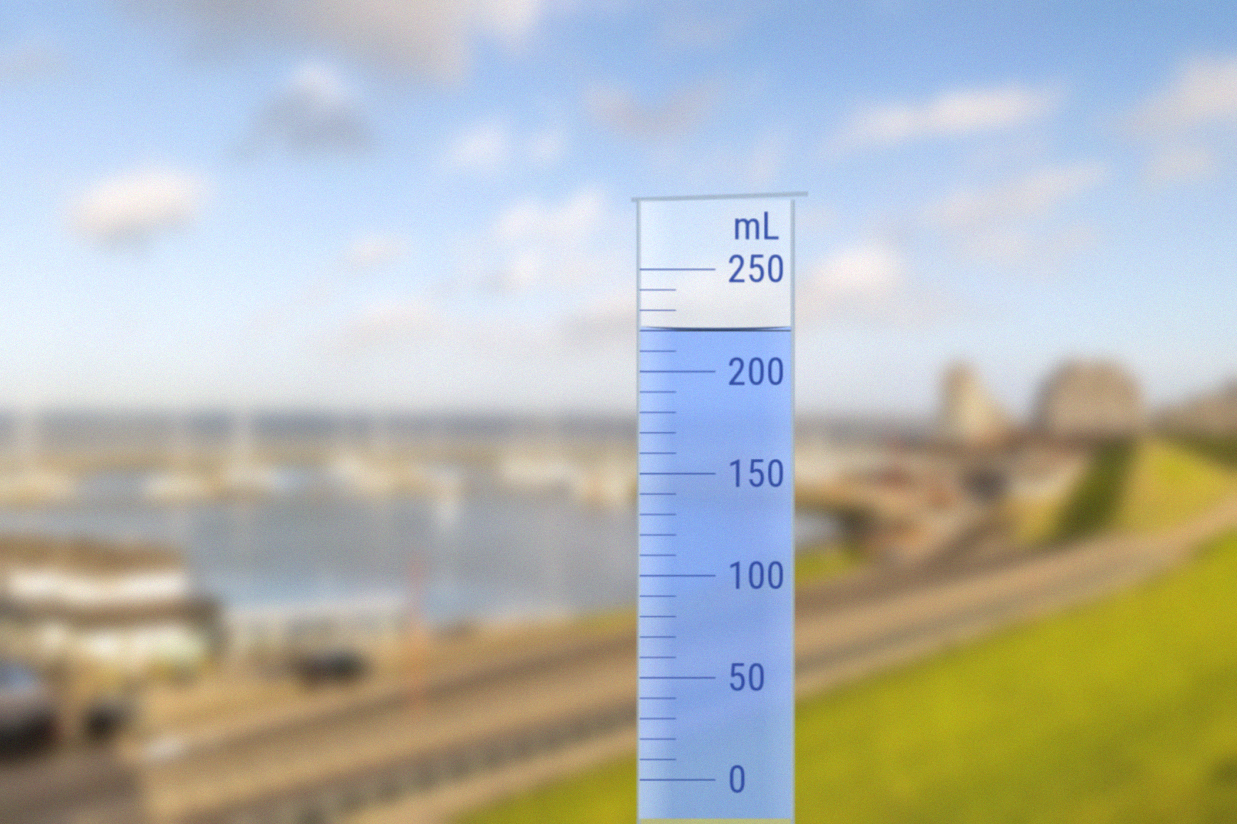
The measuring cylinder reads {"value": 220, "unit": "mL"}
